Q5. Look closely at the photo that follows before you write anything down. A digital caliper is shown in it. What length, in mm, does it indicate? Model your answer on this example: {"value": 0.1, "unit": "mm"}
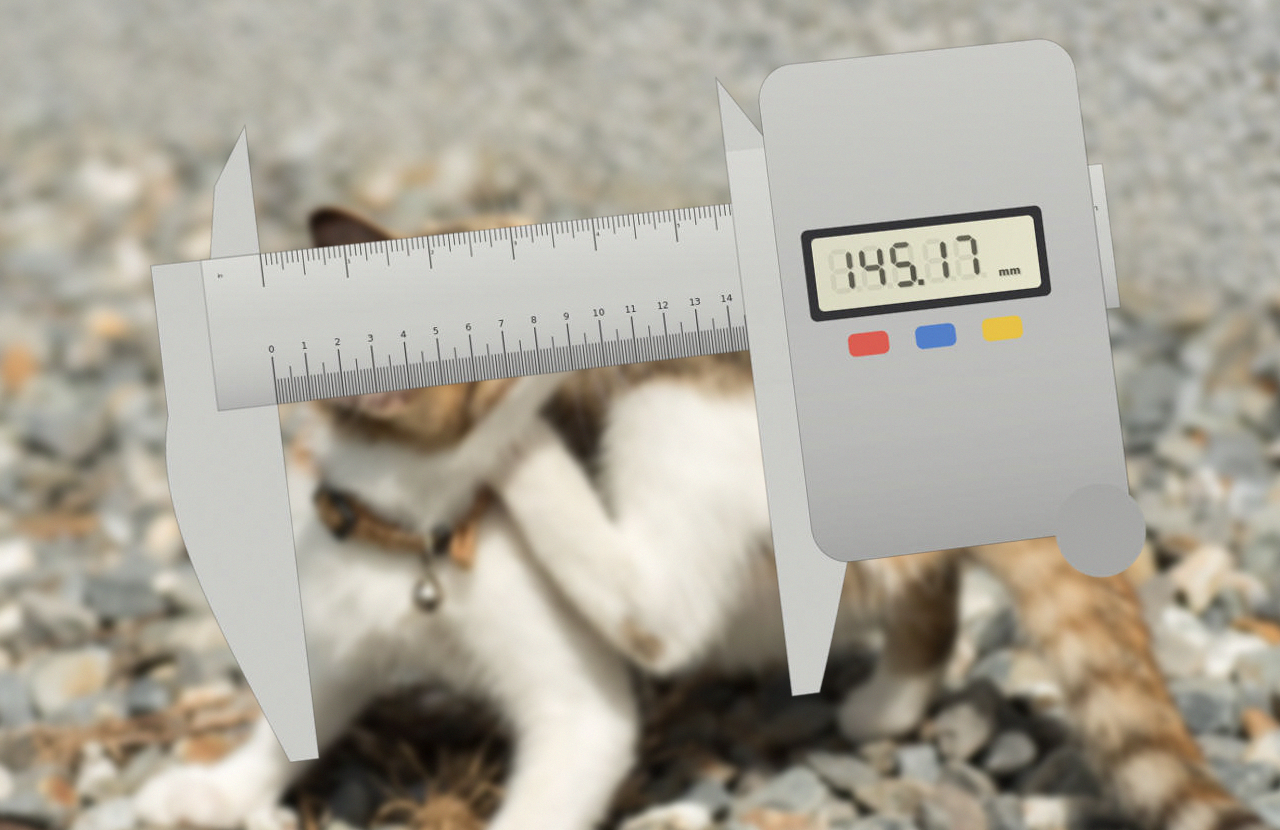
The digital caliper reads {"value": 145.17, "unit": "mm"}
